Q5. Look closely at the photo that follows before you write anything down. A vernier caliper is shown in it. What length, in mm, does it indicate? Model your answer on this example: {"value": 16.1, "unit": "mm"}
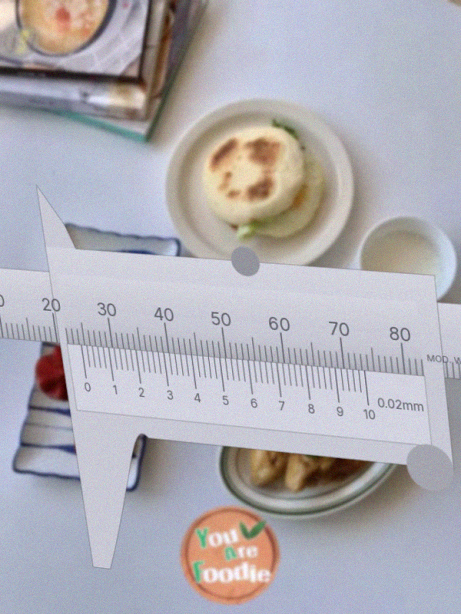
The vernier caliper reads {"value": 24.4, "unit": "mm"}
